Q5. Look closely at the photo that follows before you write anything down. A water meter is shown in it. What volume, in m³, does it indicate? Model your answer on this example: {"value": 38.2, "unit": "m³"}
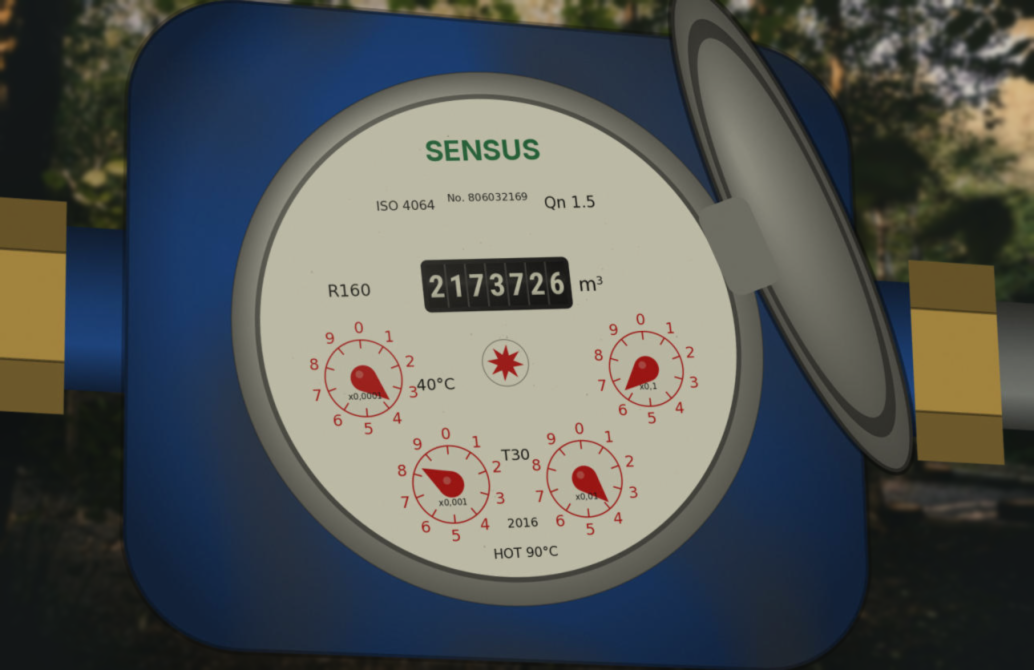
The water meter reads {"value": 2173726.6383, "unit": "m³"}
